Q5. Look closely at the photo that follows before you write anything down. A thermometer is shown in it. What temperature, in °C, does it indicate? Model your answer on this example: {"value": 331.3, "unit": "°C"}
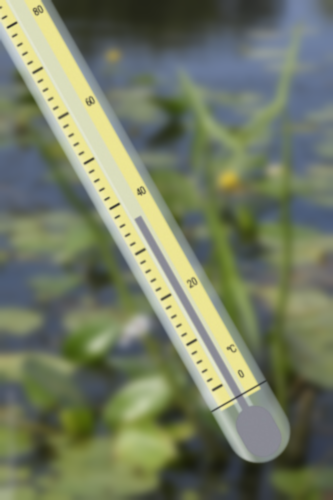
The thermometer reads {"value": 36, "unit": "°C"}
